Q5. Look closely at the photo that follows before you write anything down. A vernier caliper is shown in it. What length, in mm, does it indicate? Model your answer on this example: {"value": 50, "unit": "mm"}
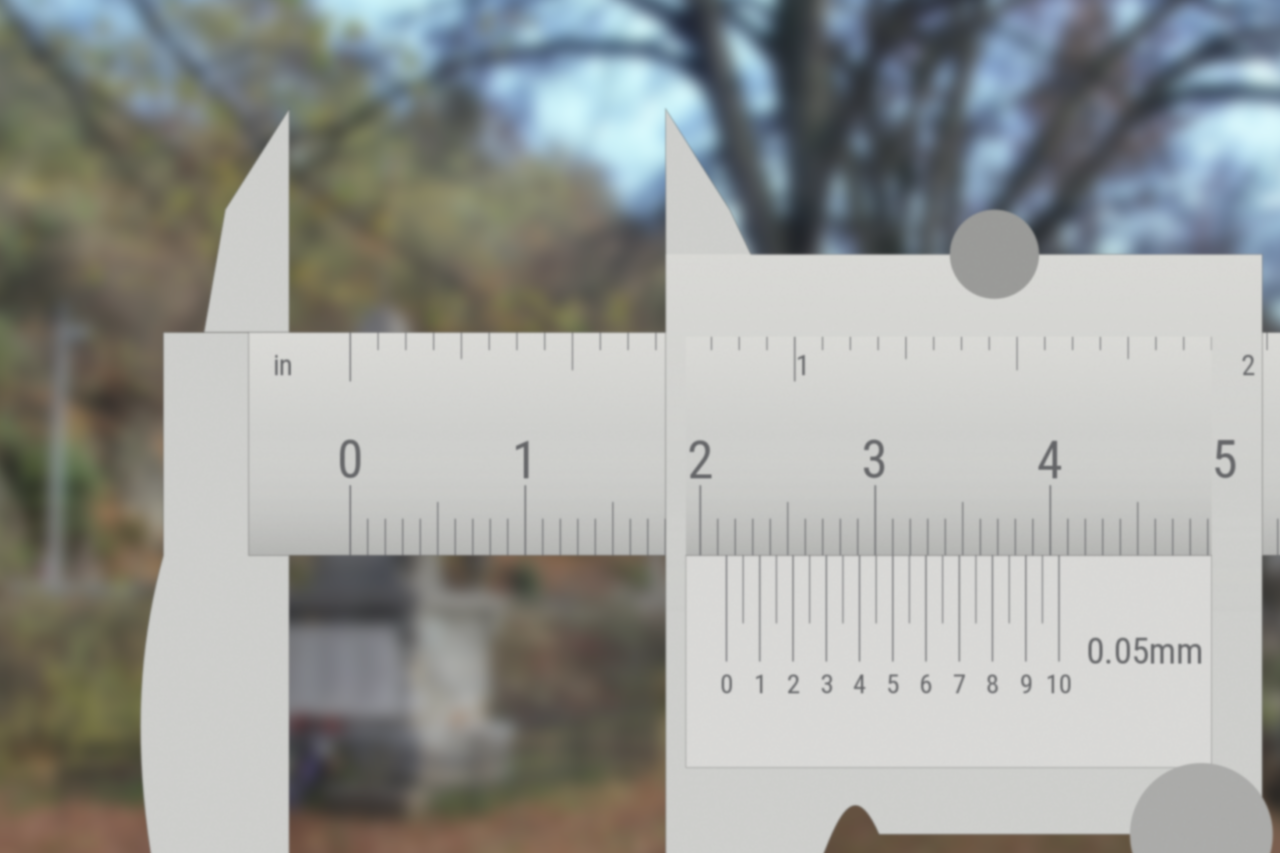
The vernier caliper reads {"value": 21.5, "unit": "mm"}
